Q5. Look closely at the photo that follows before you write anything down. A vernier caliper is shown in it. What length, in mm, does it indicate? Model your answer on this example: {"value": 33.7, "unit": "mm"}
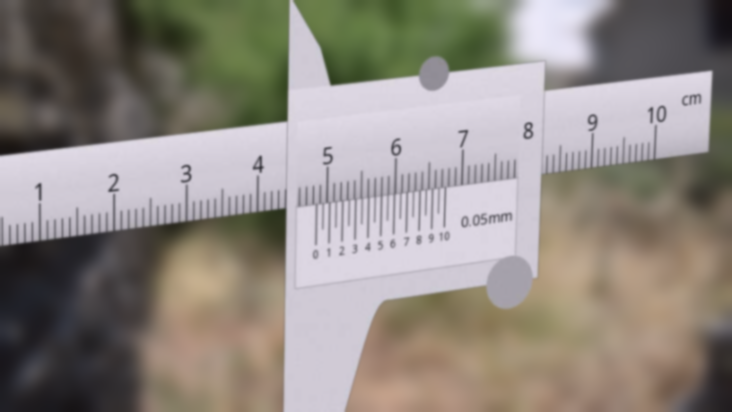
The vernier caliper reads {"value": 48.5, "unit": "mm"}
